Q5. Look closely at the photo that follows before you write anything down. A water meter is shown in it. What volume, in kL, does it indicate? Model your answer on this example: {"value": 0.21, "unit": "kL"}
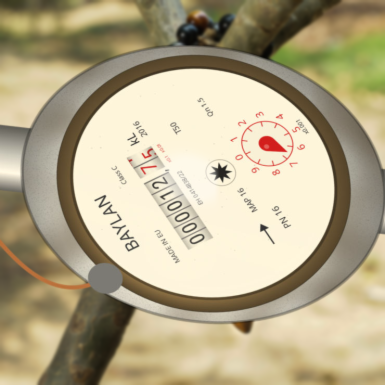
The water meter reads {"value": 12.746, "unit": "kL"}
